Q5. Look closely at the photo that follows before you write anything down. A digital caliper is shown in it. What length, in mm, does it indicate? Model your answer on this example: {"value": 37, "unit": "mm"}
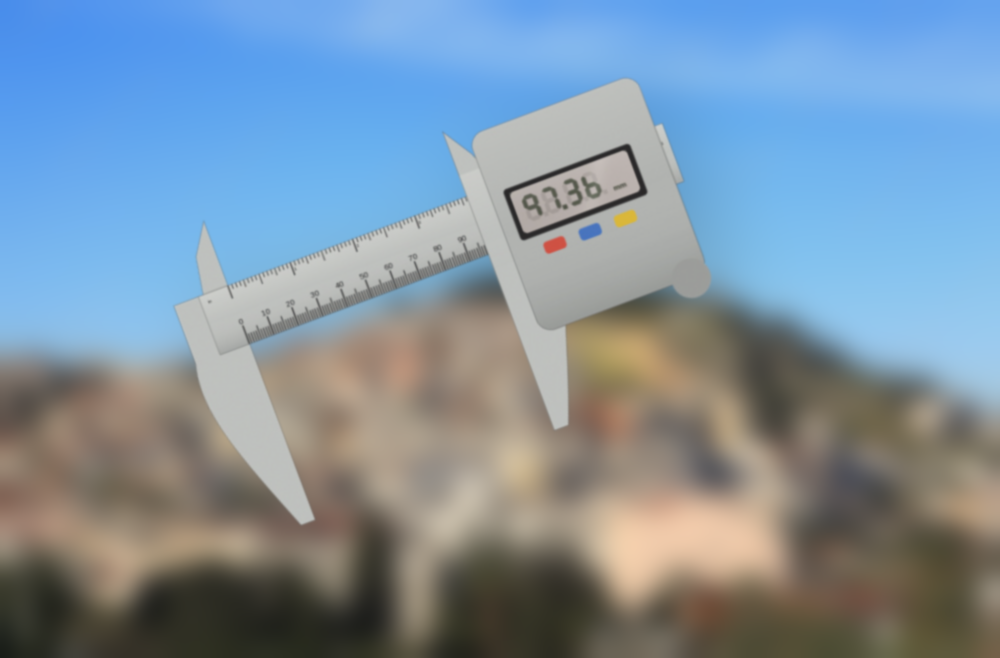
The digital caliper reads {"value": 97.36, "unit": "mm"}
